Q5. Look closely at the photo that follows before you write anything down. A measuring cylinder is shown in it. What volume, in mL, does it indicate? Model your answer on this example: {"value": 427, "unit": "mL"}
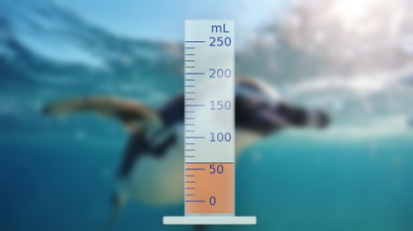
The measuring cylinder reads {"value": 60, "unit": "mL"}
